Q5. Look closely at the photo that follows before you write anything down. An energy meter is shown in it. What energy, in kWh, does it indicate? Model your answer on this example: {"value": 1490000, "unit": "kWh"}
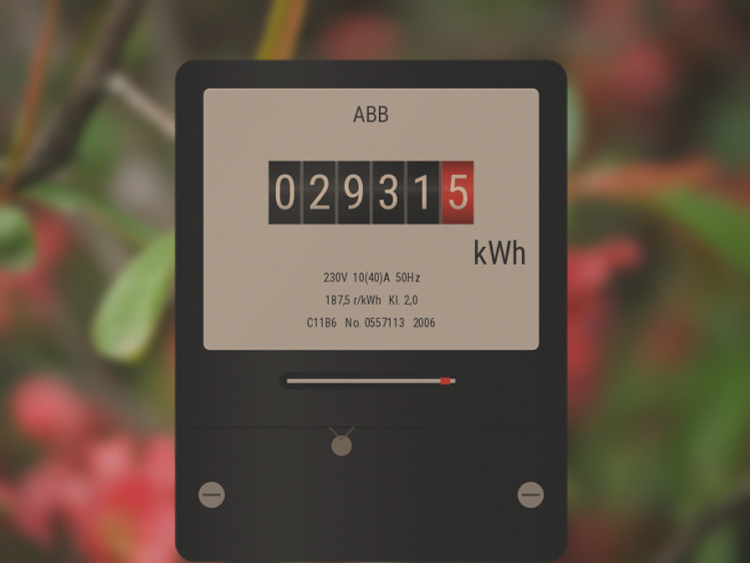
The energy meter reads {"value": 2931.5, "unit": "kWh"}
